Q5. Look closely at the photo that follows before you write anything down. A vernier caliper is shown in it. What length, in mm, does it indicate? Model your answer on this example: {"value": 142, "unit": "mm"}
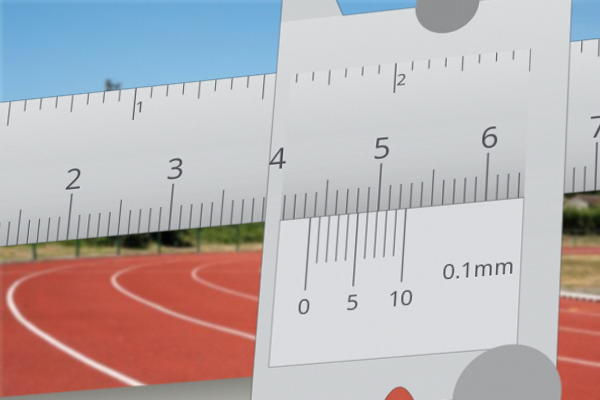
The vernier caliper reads {"value": 43.6, "unit": "mm"}
